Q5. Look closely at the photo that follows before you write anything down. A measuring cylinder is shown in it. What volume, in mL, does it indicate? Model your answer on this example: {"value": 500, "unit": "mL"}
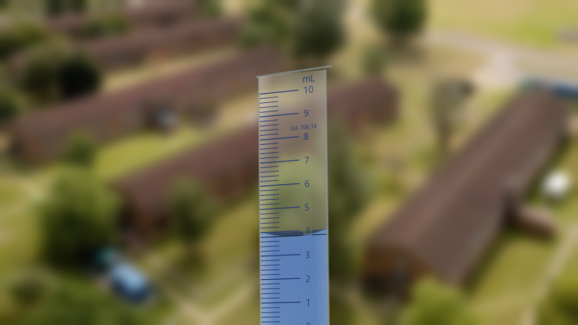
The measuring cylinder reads {"value": 3.8, "unit": "mL"}
